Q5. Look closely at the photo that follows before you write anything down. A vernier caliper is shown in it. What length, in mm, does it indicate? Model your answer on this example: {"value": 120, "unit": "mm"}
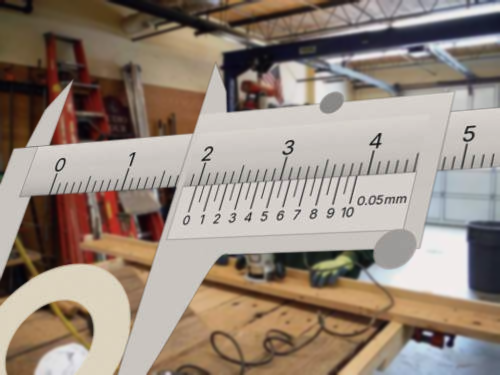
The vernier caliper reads {"value": 19.8, "unit": "mm"}
